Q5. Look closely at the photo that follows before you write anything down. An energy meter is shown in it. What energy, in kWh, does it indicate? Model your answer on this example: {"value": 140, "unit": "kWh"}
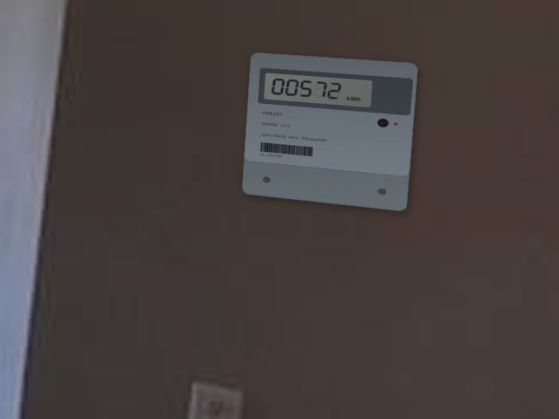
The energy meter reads {"value": 572, "unit": "kWh"}
